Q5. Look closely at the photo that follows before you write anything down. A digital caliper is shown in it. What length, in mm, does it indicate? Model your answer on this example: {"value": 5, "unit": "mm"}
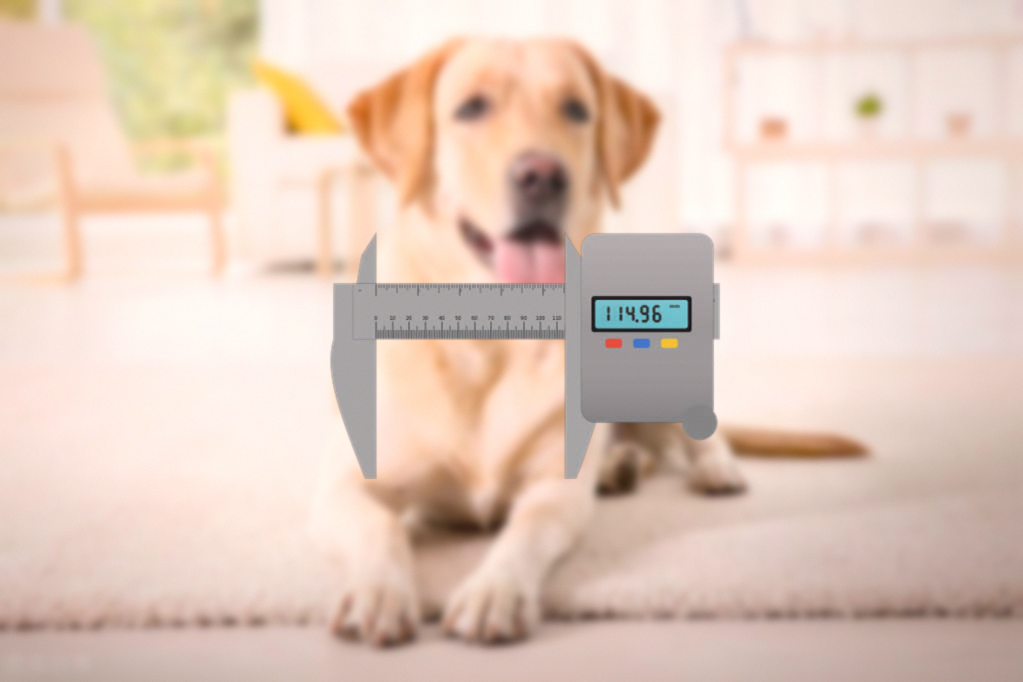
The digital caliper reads {"value": 114.96, "unit": "mm"}
